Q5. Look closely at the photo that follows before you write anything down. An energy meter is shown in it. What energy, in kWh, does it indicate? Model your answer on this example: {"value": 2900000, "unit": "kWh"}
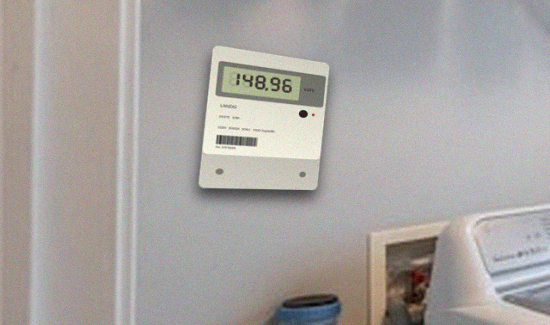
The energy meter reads {"value": 148.96, "unit": "kWh"}
